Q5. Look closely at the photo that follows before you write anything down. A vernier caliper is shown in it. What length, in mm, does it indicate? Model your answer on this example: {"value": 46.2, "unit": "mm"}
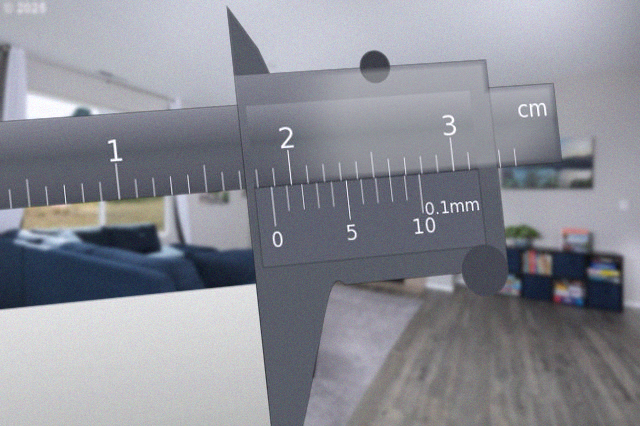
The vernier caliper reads {"value": 18.8, "unit": "mm"}
